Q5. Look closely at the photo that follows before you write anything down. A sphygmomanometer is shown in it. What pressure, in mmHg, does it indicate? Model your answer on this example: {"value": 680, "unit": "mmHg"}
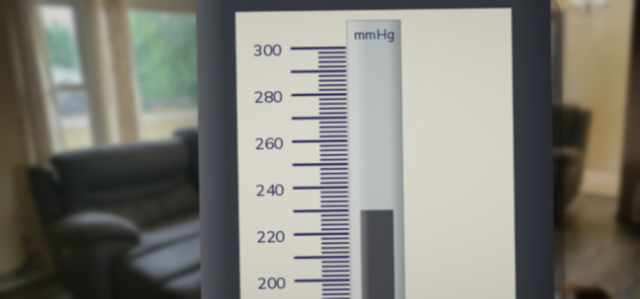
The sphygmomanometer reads {"value": 230, "unit": "mmHg"}
